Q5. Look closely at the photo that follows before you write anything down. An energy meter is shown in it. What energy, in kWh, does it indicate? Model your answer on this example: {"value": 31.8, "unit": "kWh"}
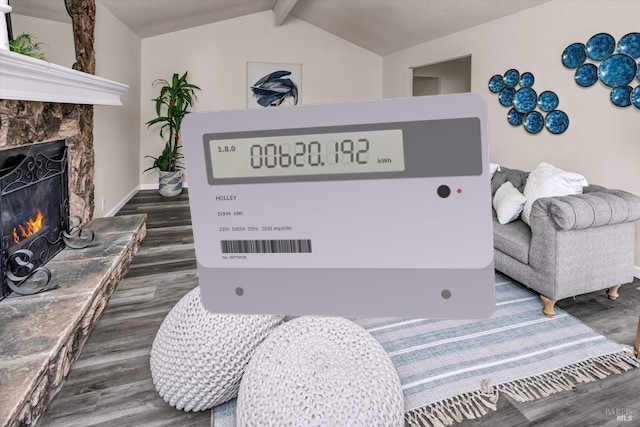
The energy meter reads {"value": 620.192, "unit": "kWh"}
